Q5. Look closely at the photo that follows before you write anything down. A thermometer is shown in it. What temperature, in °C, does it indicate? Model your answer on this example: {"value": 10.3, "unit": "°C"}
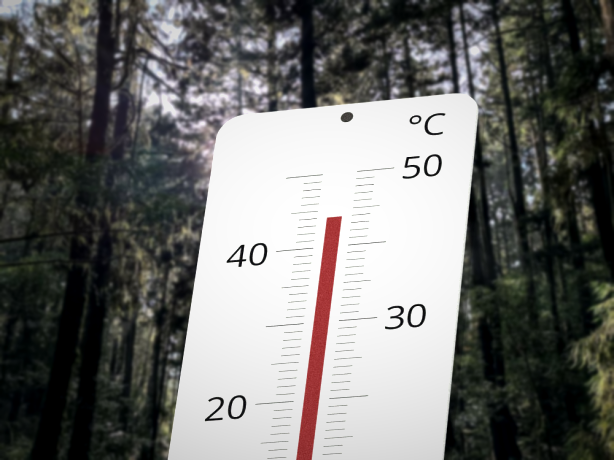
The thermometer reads {"value": 44, "unit": "°C"}
